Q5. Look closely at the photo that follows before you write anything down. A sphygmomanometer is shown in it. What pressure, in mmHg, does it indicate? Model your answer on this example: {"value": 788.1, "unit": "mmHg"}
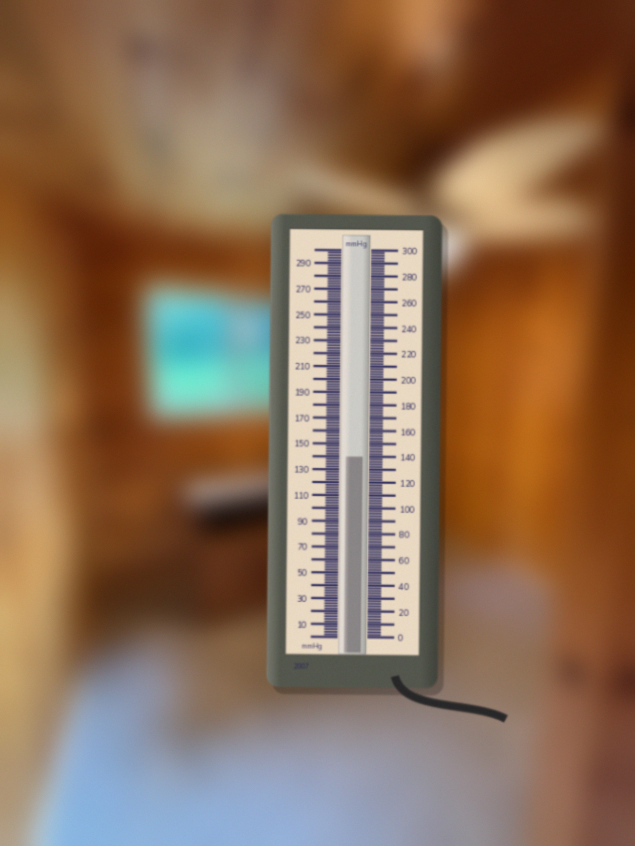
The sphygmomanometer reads {"value": 140, "unit": "mmHg"}
